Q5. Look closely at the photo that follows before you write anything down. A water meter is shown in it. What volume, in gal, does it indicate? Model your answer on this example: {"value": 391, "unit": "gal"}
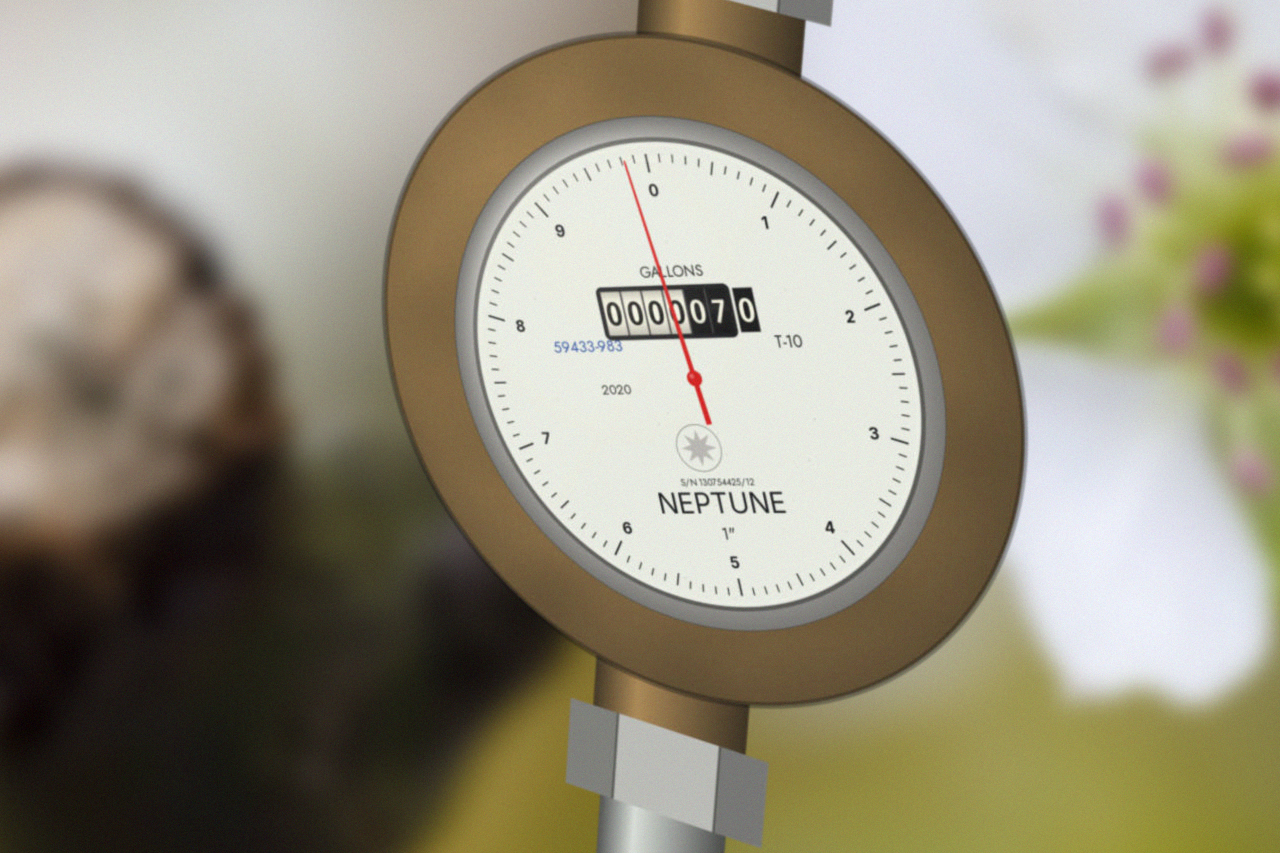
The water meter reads {"value": 69.8, "unit": "gal"}
